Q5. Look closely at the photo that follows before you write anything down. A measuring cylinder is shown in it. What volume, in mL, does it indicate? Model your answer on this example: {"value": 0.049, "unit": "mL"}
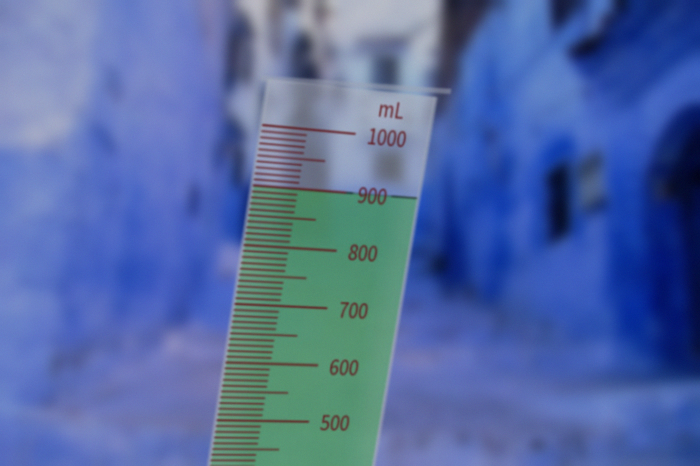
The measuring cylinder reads {"value": 900, "unit": "mL"}
